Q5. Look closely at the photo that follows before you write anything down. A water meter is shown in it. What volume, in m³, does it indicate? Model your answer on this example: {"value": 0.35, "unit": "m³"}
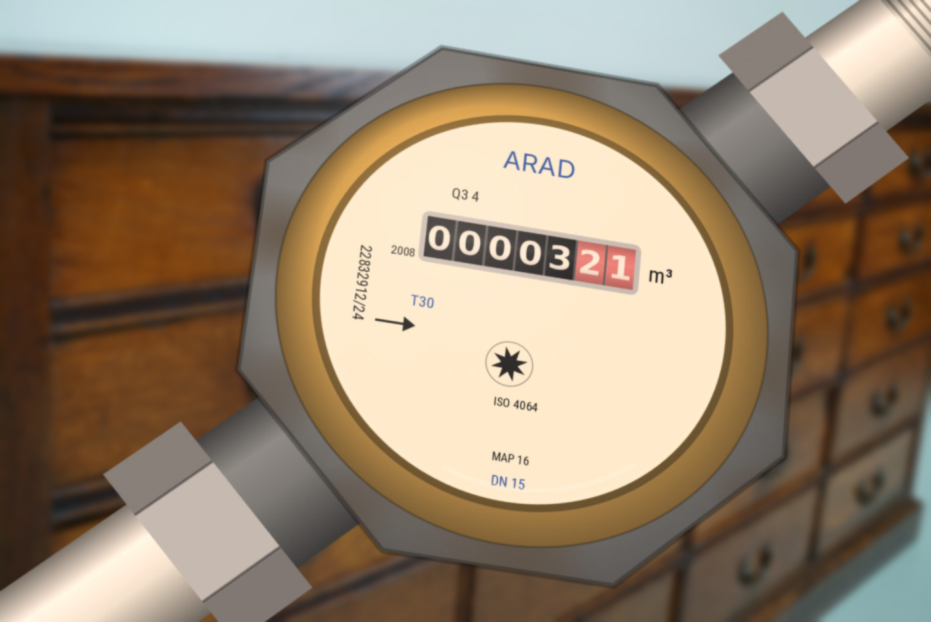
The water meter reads {"value": 3.21, "unit": "m³"}
